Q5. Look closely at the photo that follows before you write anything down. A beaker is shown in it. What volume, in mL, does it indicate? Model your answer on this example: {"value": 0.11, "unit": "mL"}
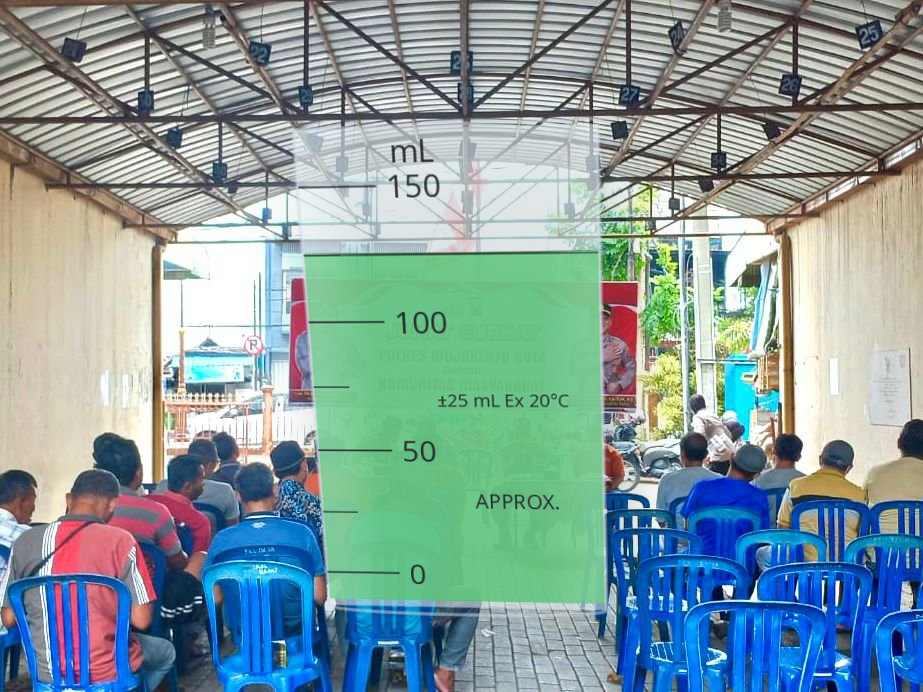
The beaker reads {"value": 125, "unit": "mL"}
